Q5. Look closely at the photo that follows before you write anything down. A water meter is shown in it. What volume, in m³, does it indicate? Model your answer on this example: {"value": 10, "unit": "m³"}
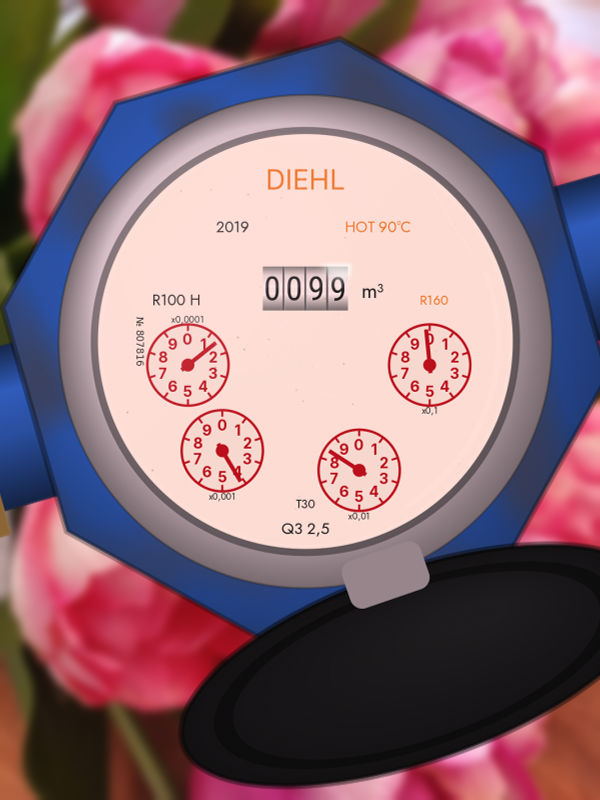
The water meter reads {"value": 98.9841, "unit": "m³"}
